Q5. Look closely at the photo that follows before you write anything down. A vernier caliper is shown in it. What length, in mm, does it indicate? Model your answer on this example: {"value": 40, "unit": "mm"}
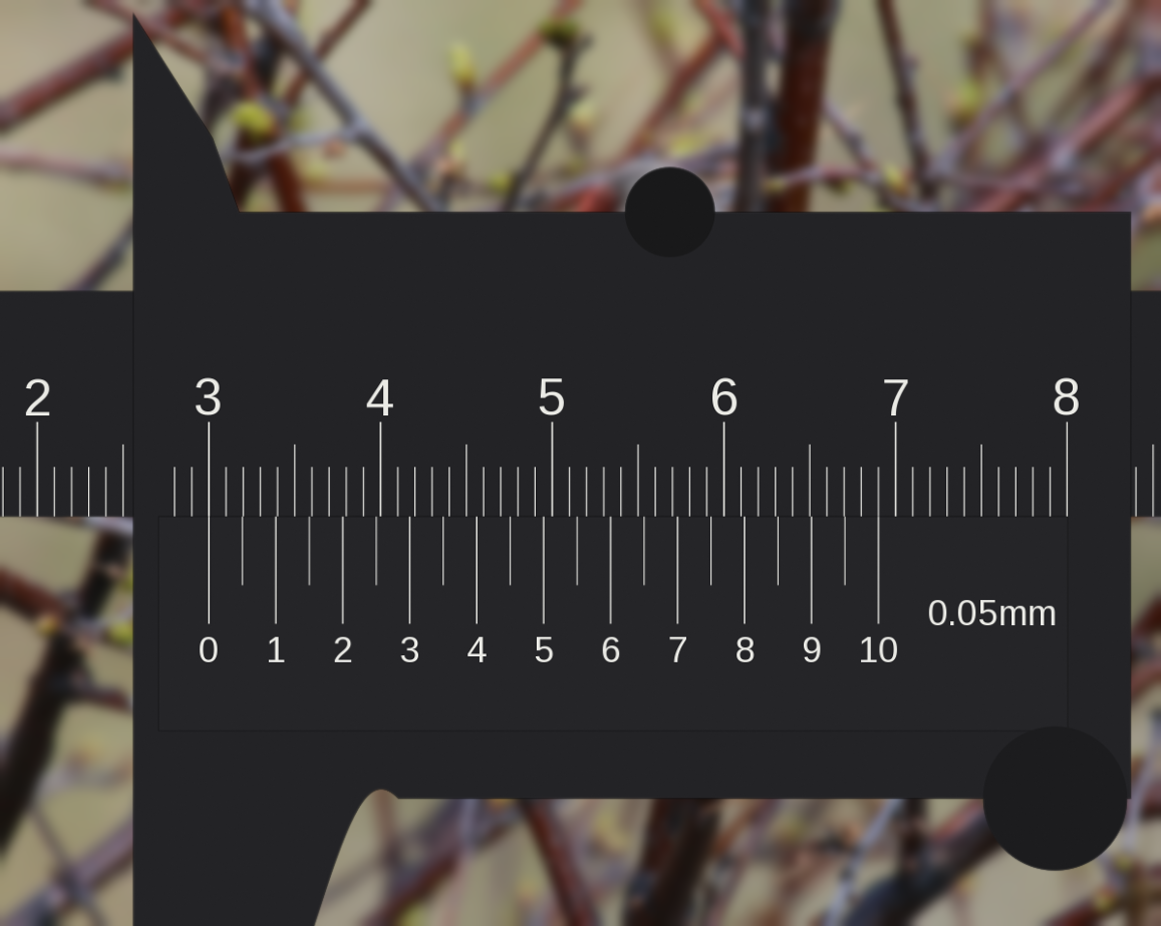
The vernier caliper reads {"value": 30.0, "unit": "mm"}
